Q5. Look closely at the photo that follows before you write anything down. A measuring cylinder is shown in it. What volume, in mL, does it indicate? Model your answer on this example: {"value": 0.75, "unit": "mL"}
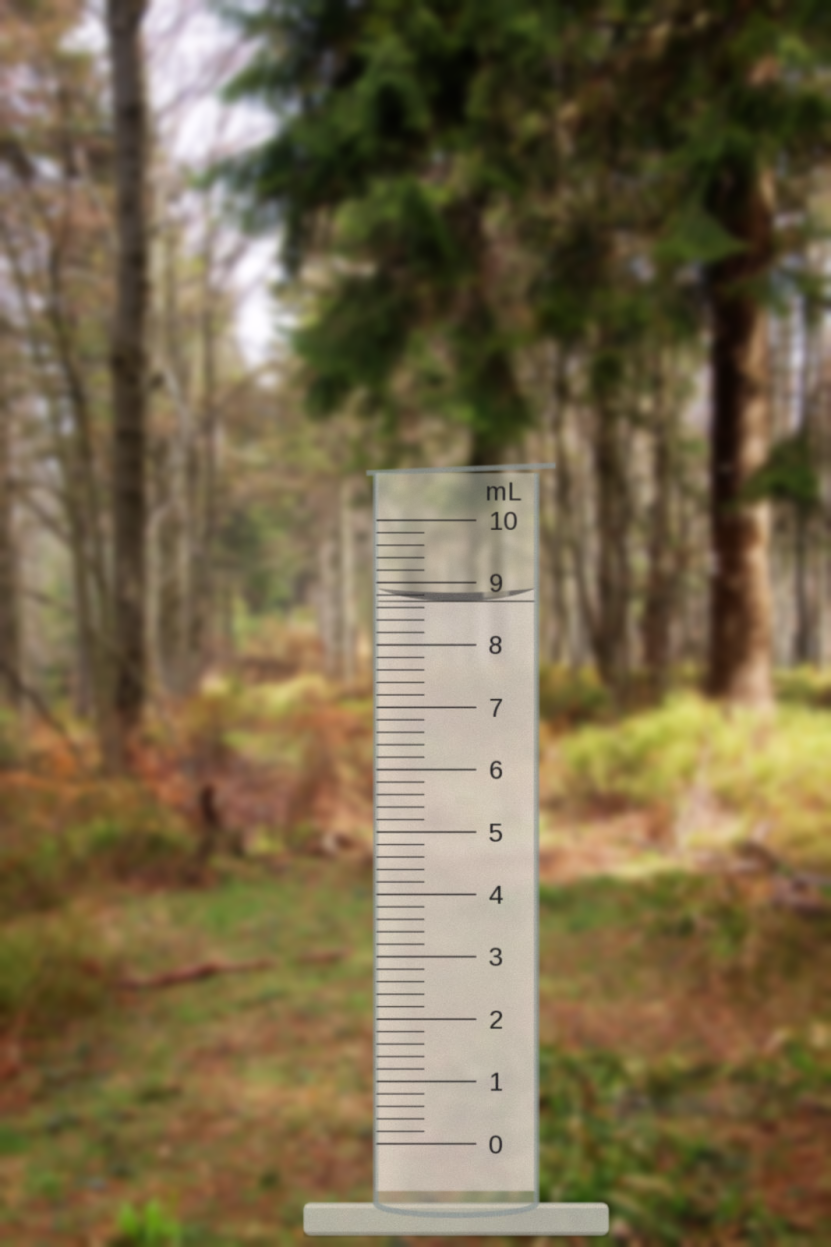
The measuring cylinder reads {"value": 8.7, "unit": "mL"}
